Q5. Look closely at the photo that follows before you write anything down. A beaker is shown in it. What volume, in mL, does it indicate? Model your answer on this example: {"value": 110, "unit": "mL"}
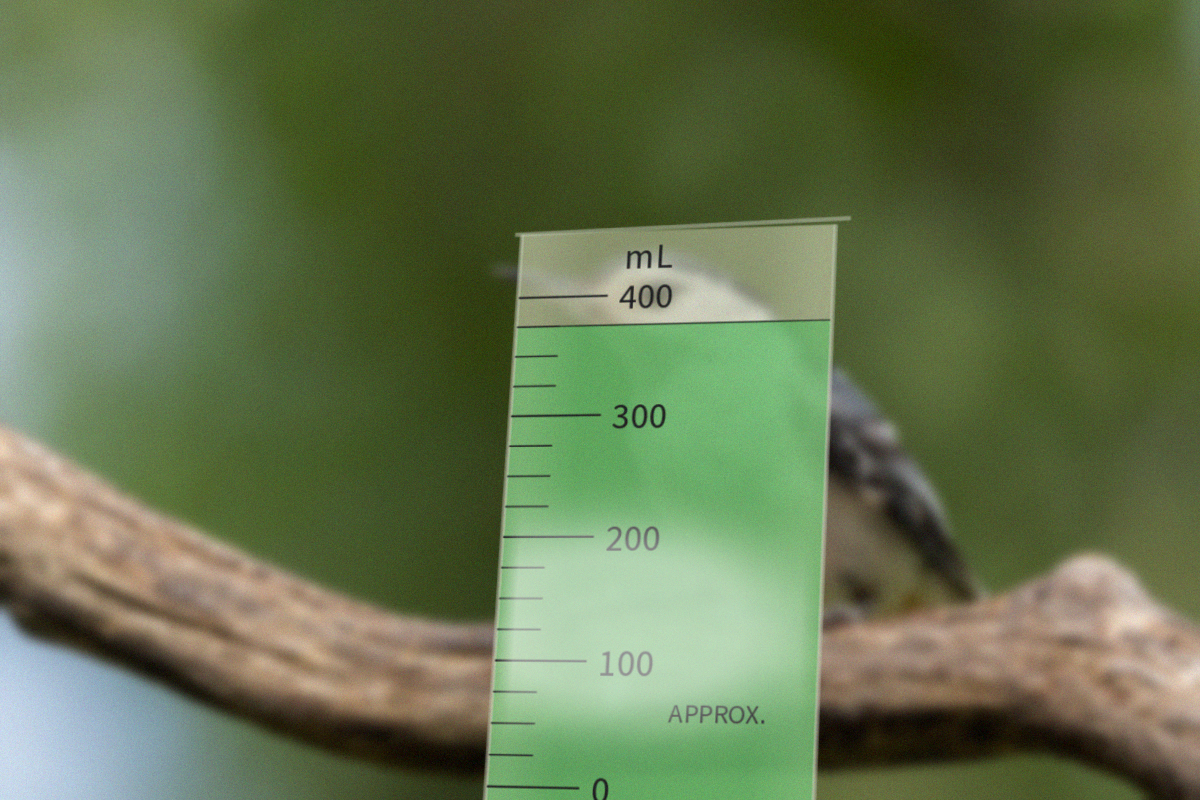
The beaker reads {"value": 375, "unit": "mL"}
